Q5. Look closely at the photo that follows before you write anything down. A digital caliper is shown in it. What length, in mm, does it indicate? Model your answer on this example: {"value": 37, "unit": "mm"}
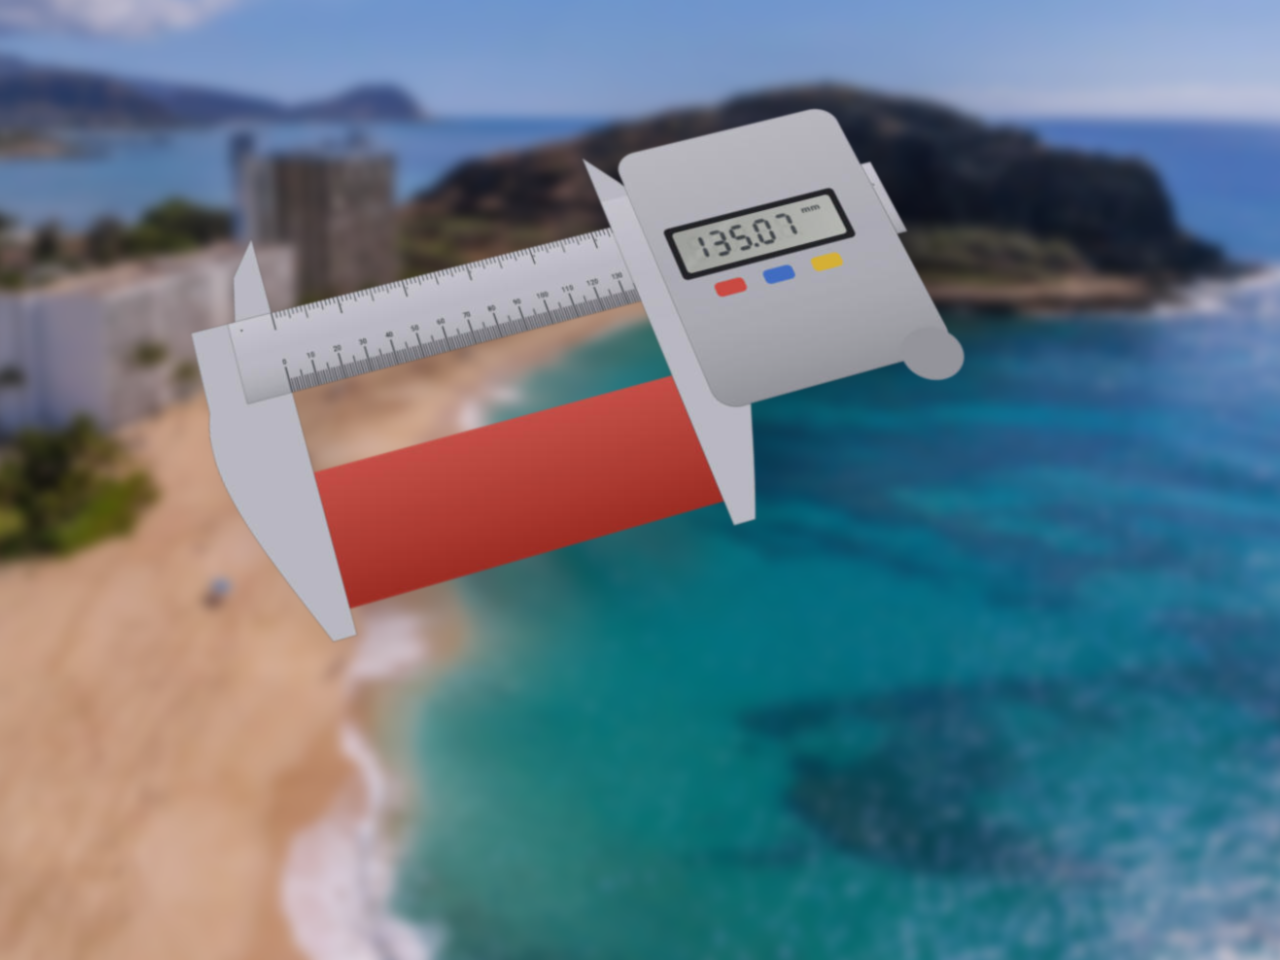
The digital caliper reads {"value": 135.07, "unit": "mm"}
